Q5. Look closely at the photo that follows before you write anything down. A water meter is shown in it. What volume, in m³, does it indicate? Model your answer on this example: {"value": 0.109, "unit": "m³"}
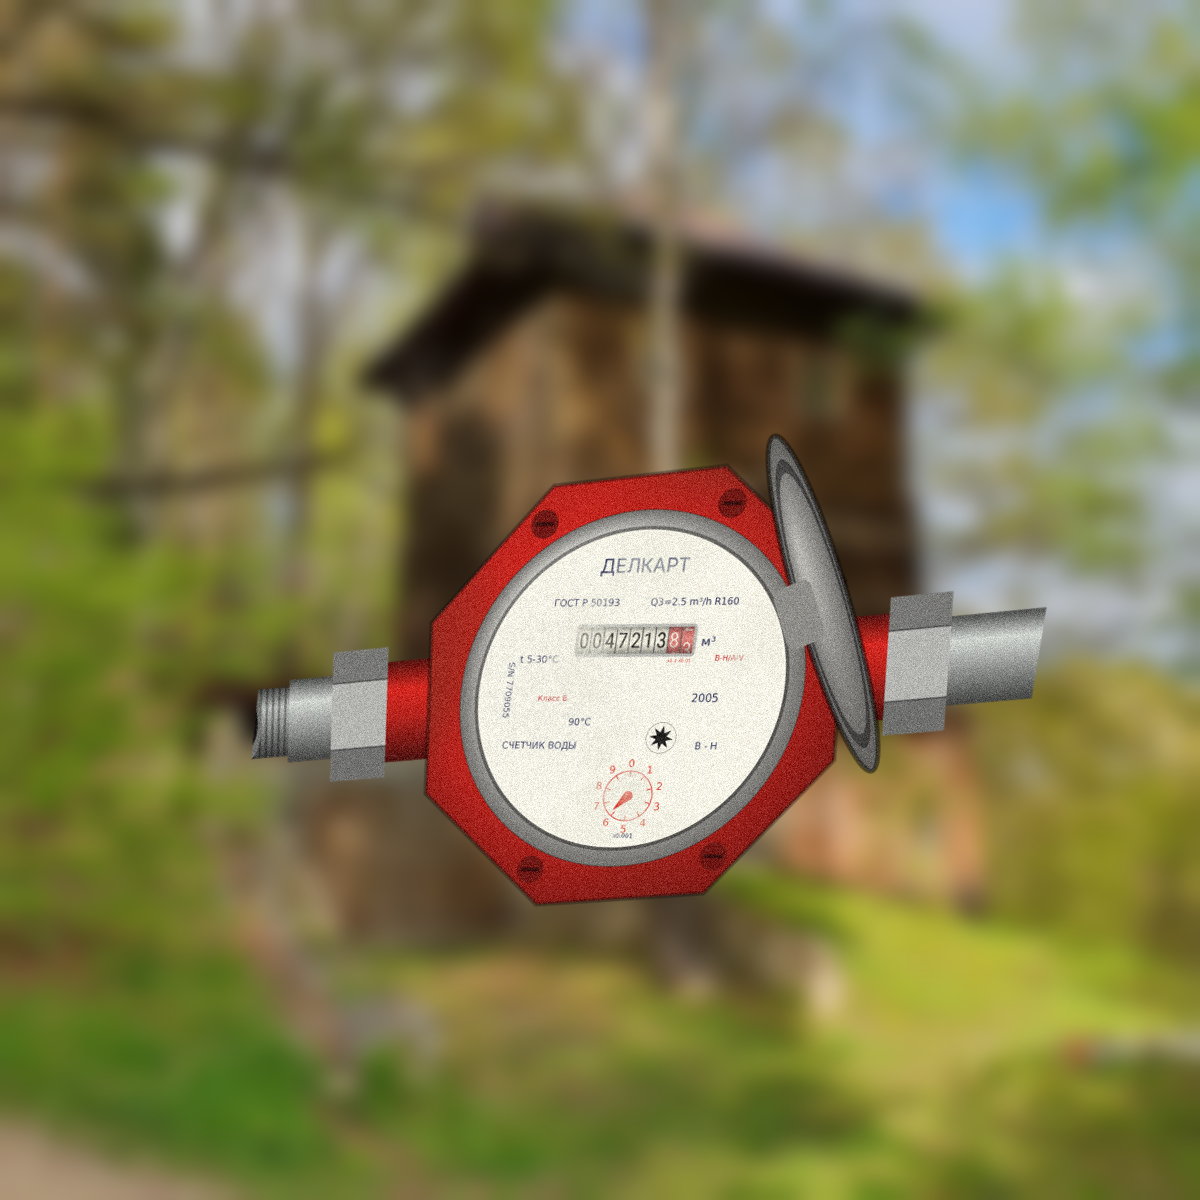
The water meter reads {"value": 47213.826, "unit": "m³"}
